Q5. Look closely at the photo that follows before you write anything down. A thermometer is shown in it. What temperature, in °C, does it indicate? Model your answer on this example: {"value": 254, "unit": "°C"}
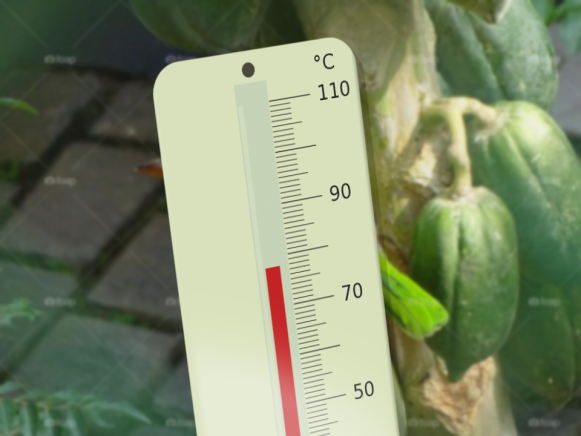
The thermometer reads {"value": 78, "unit": "°C"}
